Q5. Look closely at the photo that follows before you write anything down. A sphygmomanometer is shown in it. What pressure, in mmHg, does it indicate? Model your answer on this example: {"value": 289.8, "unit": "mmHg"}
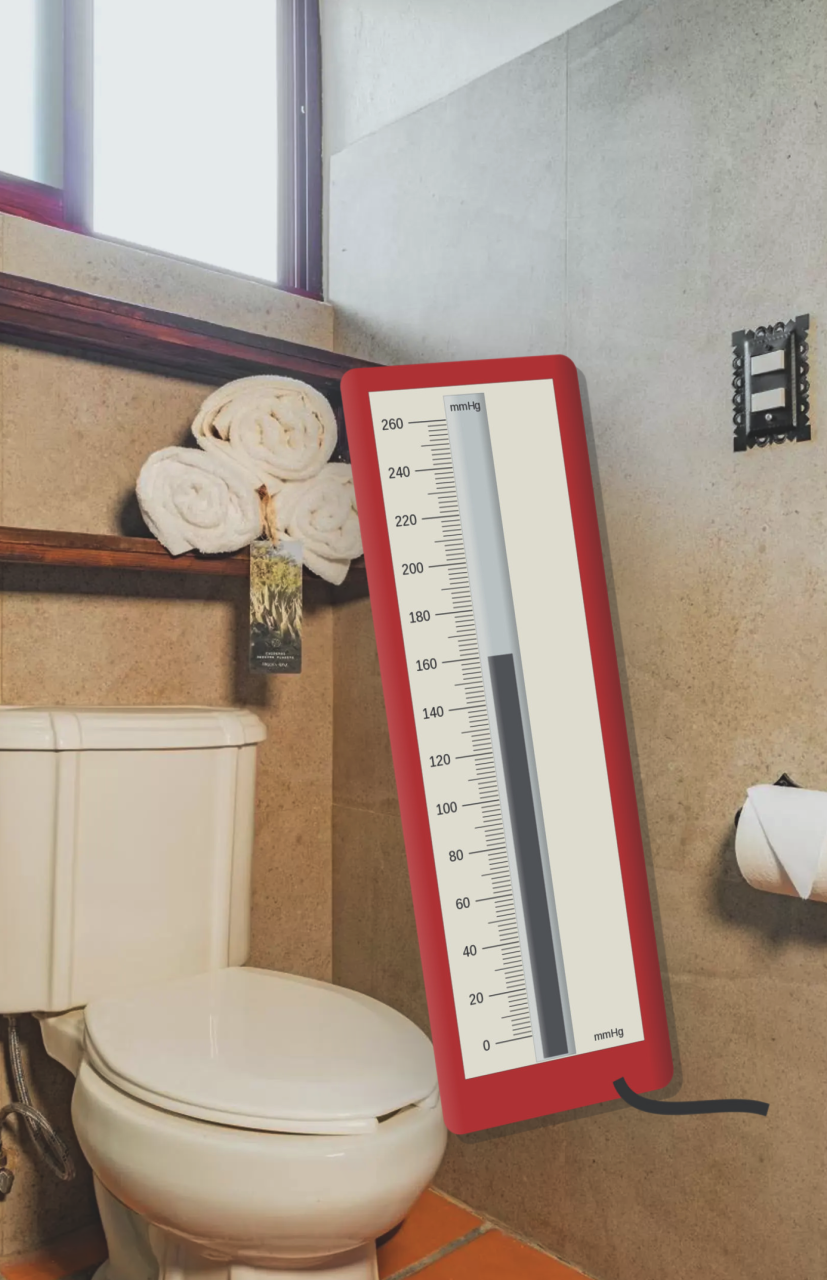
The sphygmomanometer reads {"value": 160, "unit": "mmHg"}
